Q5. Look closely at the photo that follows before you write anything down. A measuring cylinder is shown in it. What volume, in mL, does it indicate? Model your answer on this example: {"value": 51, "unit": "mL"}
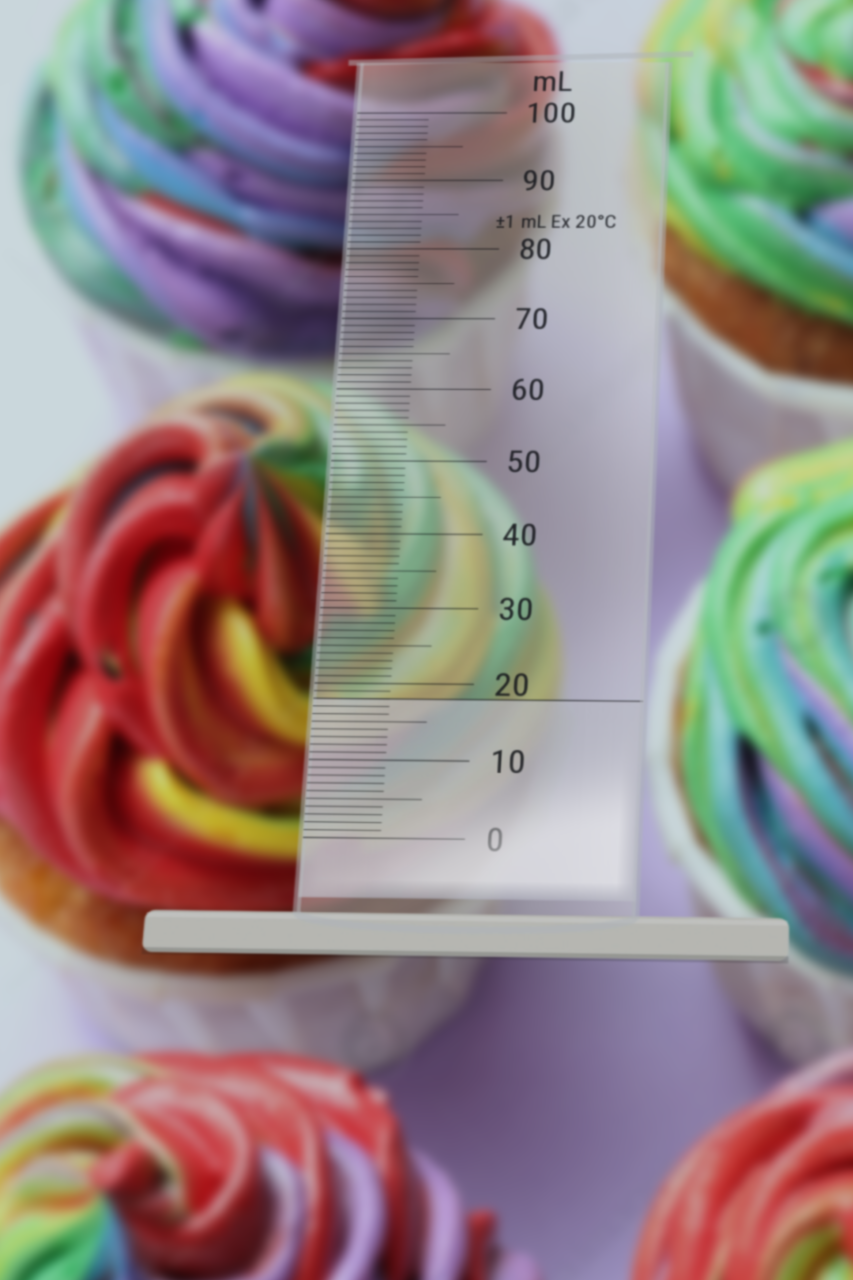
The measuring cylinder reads {"value": 18, "unit": "mL"}
